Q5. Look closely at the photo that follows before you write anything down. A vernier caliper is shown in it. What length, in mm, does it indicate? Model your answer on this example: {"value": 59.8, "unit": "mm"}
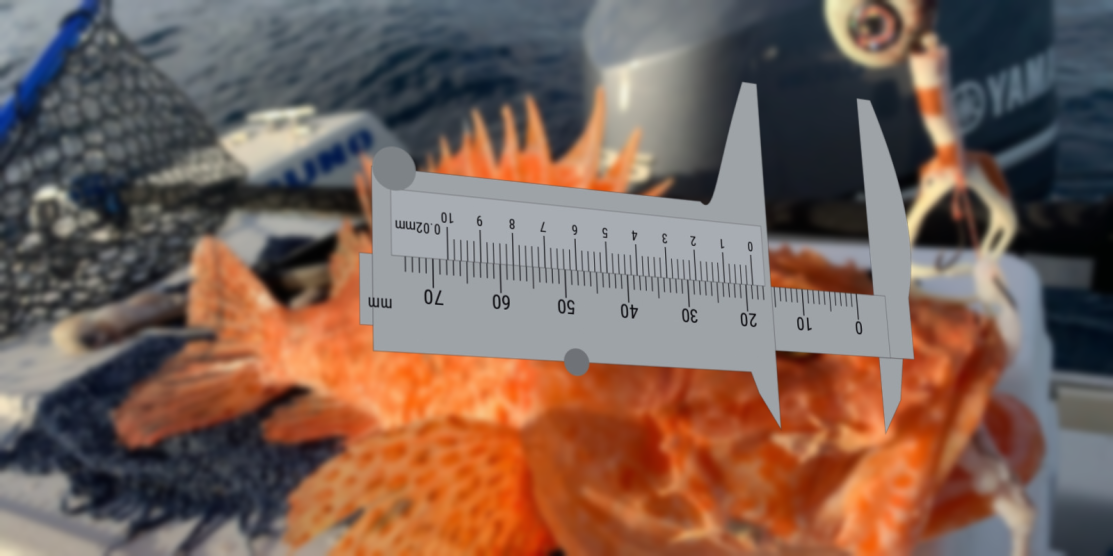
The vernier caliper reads {"value": 18.8, "unit": "mm"}
